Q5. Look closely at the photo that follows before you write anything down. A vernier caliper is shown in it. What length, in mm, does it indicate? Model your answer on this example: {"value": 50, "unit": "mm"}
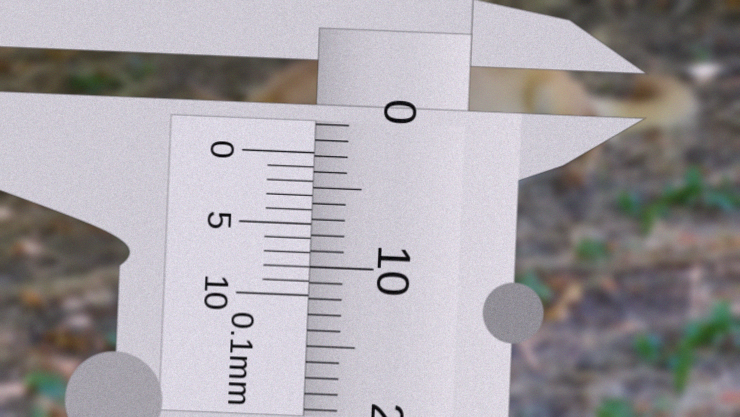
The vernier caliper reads {"value": 2.8, "unit": "mm"}
